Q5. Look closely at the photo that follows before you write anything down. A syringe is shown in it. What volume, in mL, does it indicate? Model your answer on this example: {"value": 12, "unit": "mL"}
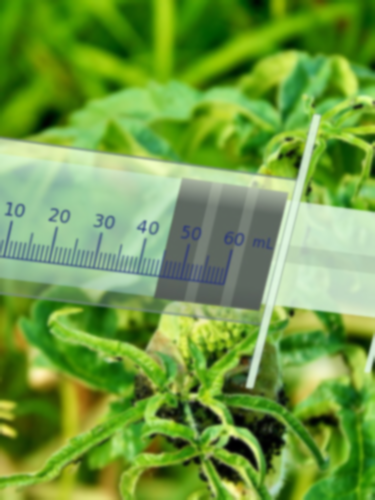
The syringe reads {"value": 45, "unit": "mL"}
